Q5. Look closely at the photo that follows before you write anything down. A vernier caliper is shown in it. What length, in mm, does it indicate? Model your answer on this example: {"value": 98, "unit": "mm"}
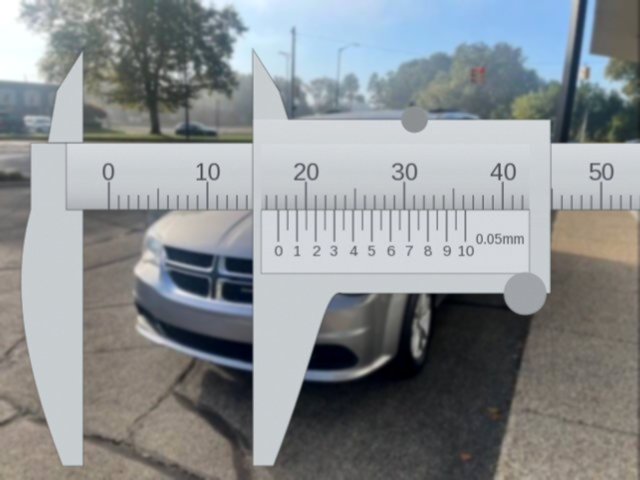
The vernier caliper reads {"value": 17.2, "unit": "mm"}
